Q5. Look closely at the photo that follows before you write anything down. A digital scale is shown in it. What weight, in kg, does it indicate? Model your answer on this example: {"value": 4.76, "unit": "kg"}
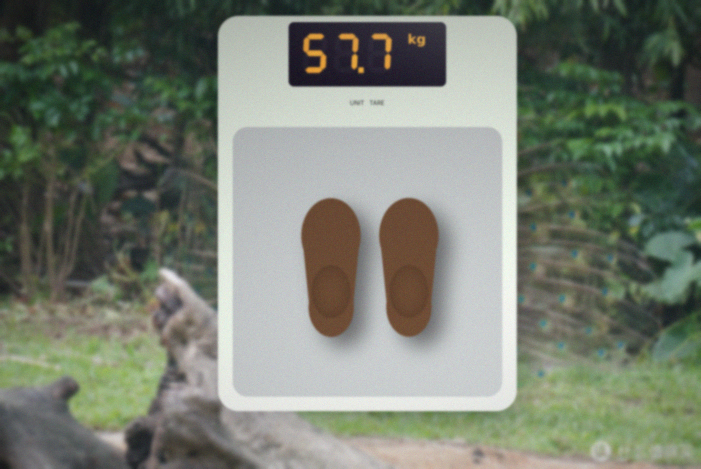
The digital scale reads {"value": 57.7, "unit": "kg"}
